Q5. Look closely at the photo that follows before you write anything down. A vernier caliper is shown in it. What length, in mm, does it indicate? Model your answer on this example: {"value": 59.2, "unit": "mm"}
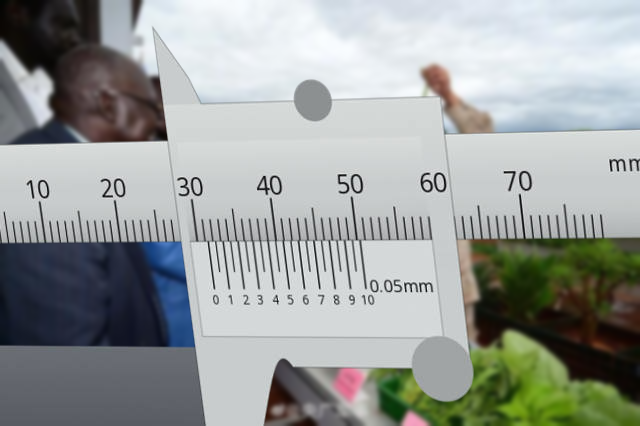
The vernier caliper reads {"value": 31.4, "unit": "mm"}
